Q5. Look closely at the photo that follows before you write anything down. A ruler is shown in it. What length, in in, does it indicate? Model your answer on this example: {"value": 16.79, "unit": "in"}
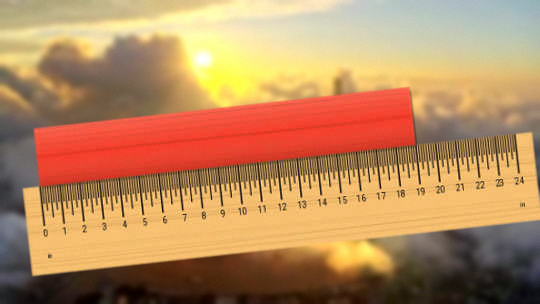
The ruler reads {"value": 19, "unit": "in"}
